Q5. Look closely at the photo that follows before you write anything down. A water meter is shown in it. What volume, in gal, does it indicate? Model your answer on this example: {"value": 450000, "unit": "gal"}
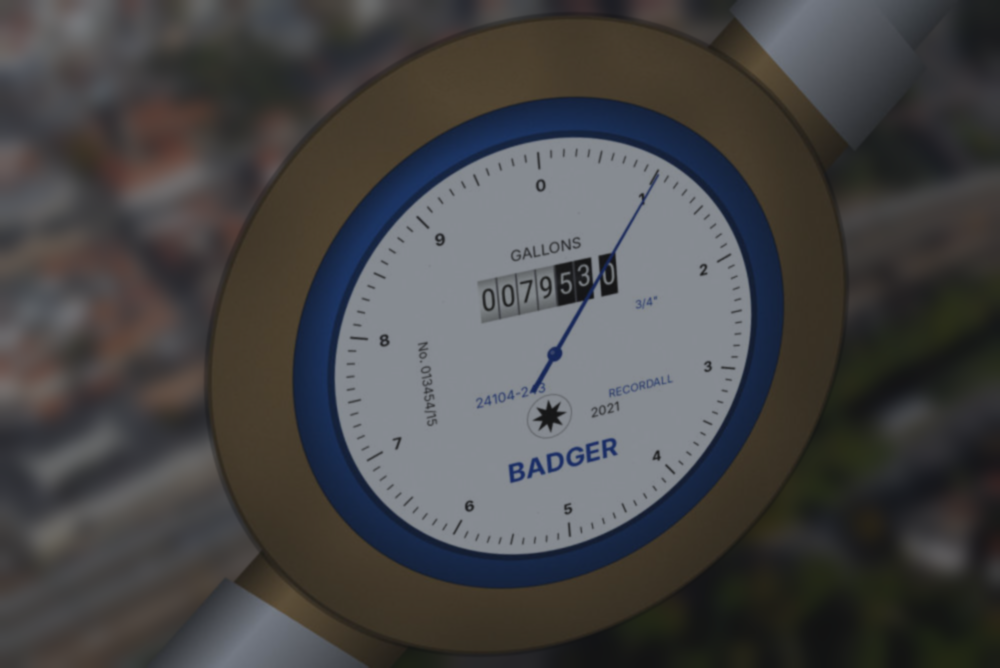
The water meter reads {"value": 79531.0, "unit": "gal"}
